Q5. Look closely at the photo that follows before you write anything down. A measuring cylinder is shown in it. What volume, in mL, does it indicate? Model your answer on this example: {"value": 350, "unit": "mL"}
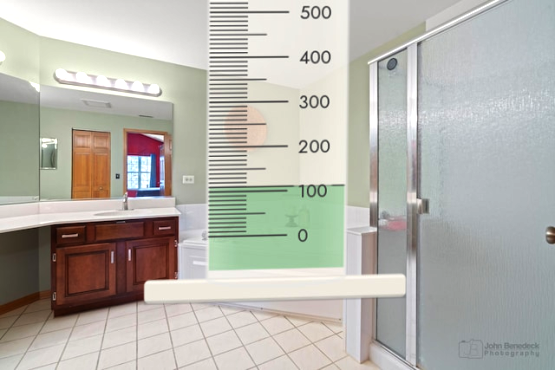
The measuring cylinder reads {"value": 110, "unit": "mL"}
